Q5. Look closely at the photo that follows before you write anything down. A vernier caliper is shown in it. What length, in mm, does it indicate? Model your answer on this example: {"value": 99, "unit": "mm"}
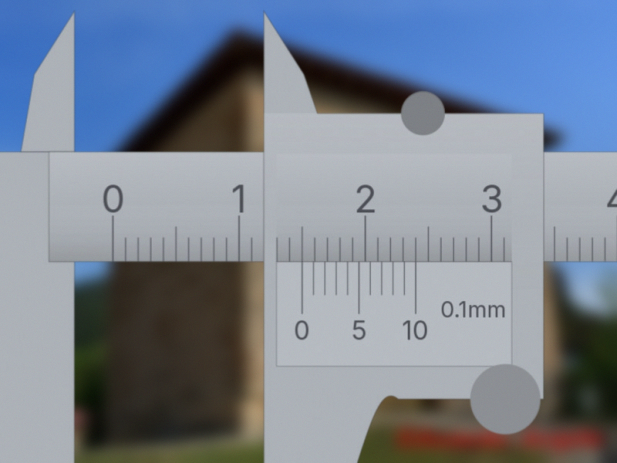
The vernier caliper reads {"value": 15.0, "unit": "mm"}
